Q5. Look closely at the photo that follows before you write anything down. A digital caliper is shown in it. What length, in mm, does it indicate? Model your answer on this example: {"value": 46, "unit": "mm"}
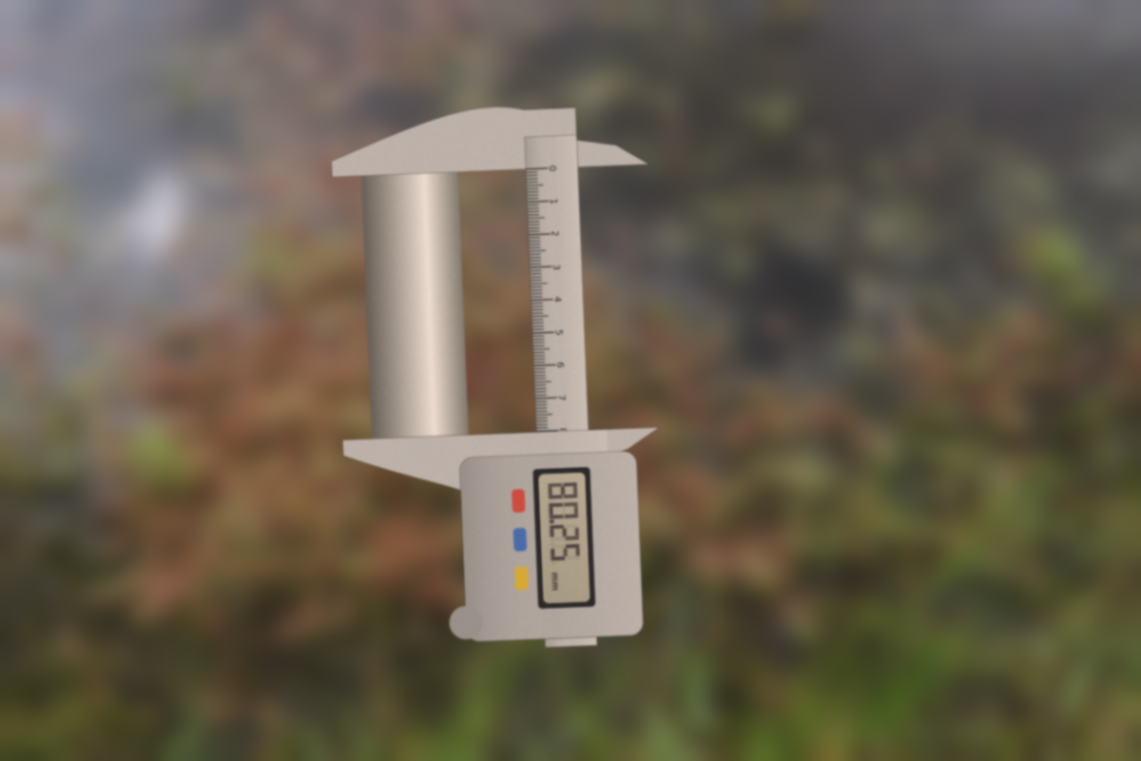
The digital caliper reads {"value": 80.25, "unit": "mm"}
